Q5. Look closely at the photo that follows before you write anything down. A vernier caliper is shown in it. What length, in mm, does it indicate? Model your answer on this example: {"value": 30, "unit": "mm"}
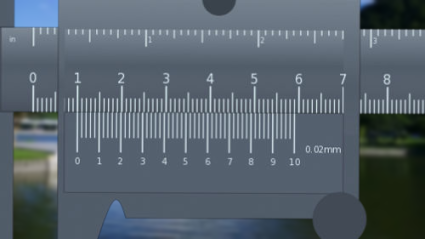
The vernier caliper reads {"value": 10.0, "unit": "mm"}
